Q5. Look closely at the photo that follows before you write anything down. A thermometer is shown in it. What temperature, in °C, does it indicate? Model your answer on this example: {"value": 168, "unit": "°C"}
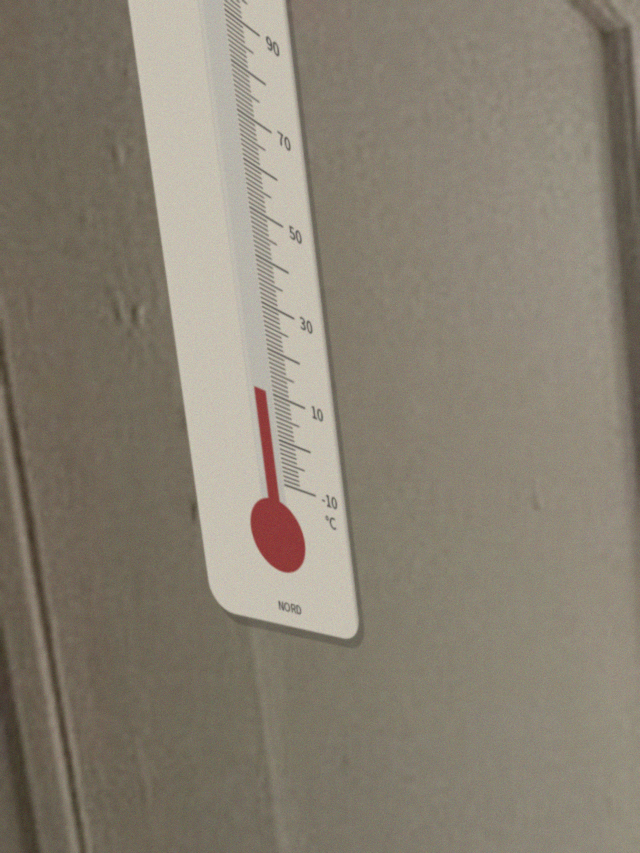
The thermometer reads {"value": 10, "unit": "°C"}
